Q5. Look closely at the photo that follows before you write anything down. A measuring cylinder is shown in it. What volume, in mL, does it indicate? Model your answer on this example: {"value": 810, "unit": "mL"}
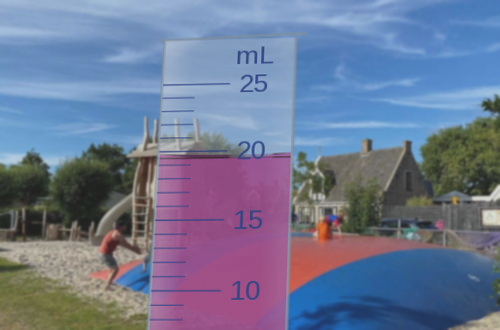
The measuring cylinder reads {"value": 19.5, "unit": "mL"}
